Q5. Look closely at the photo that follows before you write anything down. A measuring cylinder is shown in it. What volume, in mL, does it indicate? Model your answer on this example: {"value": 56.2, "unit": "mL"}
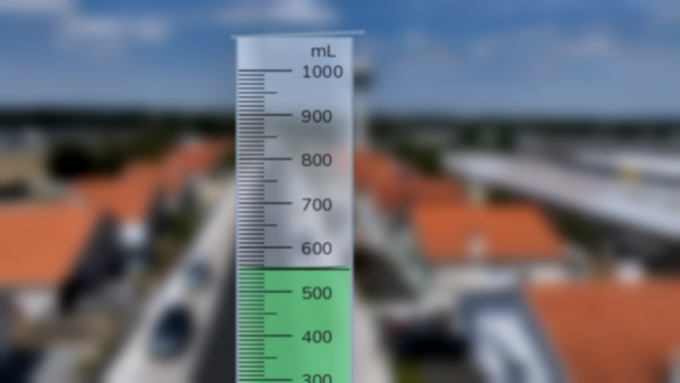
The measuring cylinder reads {"value": 550, "unit": "mL"}
